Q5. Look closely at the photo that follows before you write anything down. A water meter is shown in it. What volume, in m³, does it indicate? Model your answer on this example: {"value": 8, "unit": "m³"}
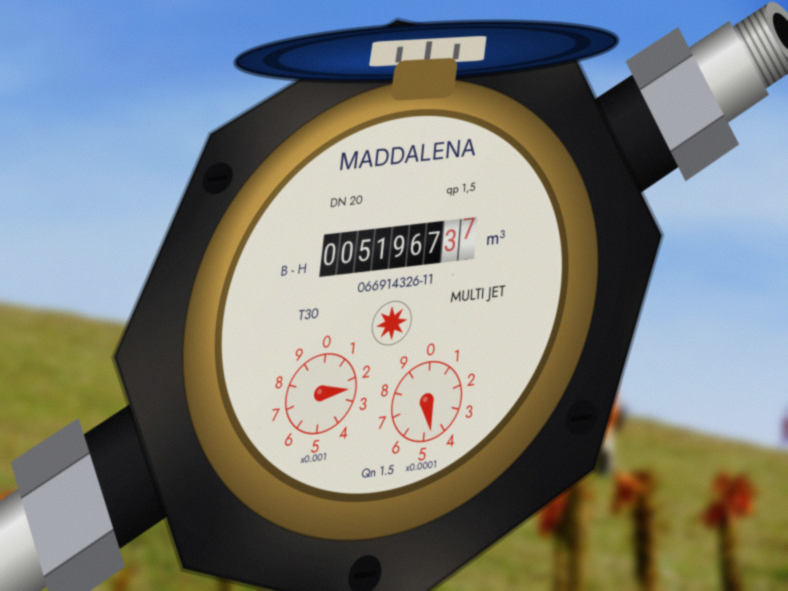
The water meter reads {"value": 51967.3724, "unit": "m³"}
